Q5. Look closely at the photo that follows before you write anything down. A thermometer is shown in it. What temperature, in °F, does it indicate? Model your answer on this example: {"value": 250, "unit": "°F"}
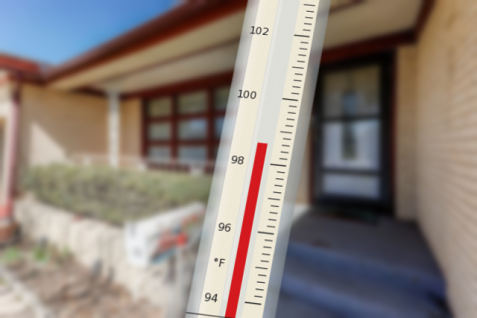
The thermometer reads {"value": 98.6, "unit": "°F"}
